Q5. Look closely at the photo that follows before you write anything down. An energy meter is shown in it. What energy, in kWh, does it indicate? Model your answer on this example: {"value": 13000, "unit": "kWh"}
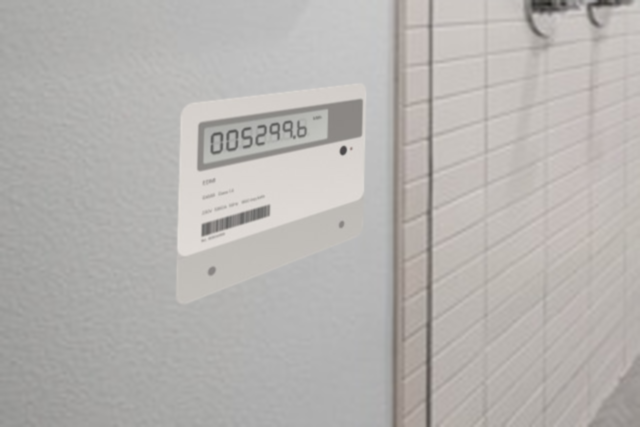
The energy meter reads {"value": 5299.6, "unit": "kWh"}
